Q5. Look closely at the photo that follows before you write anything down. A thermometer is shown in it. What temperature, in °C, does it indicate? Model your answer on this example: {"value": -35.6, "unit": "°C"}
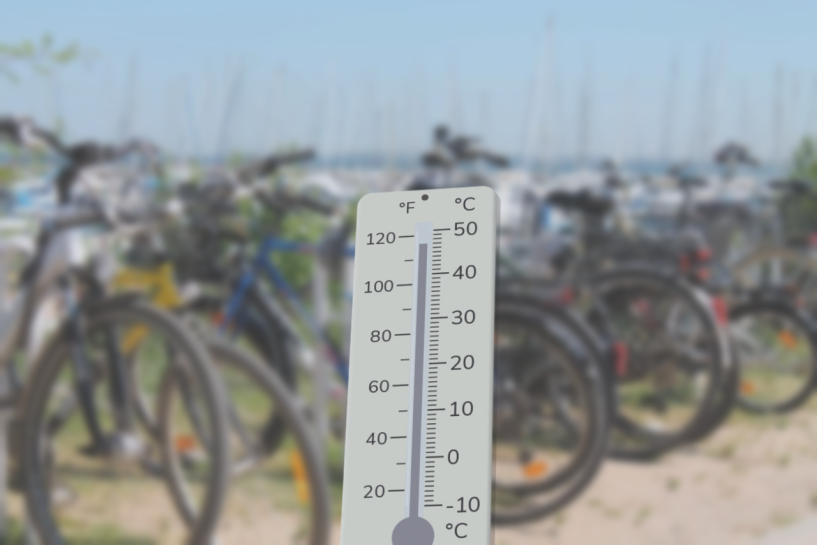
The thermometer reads {"value": 47, "unit": "°C"}
